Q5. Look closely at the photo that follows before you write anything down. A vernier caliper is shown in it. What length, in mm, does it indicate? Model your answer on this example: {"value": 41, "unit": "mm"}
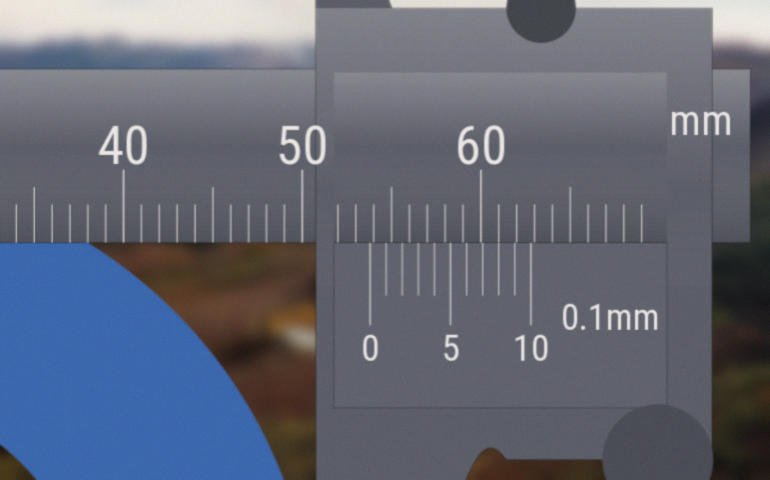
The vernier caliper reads {"value": 53.8, "unit": "mm"}
